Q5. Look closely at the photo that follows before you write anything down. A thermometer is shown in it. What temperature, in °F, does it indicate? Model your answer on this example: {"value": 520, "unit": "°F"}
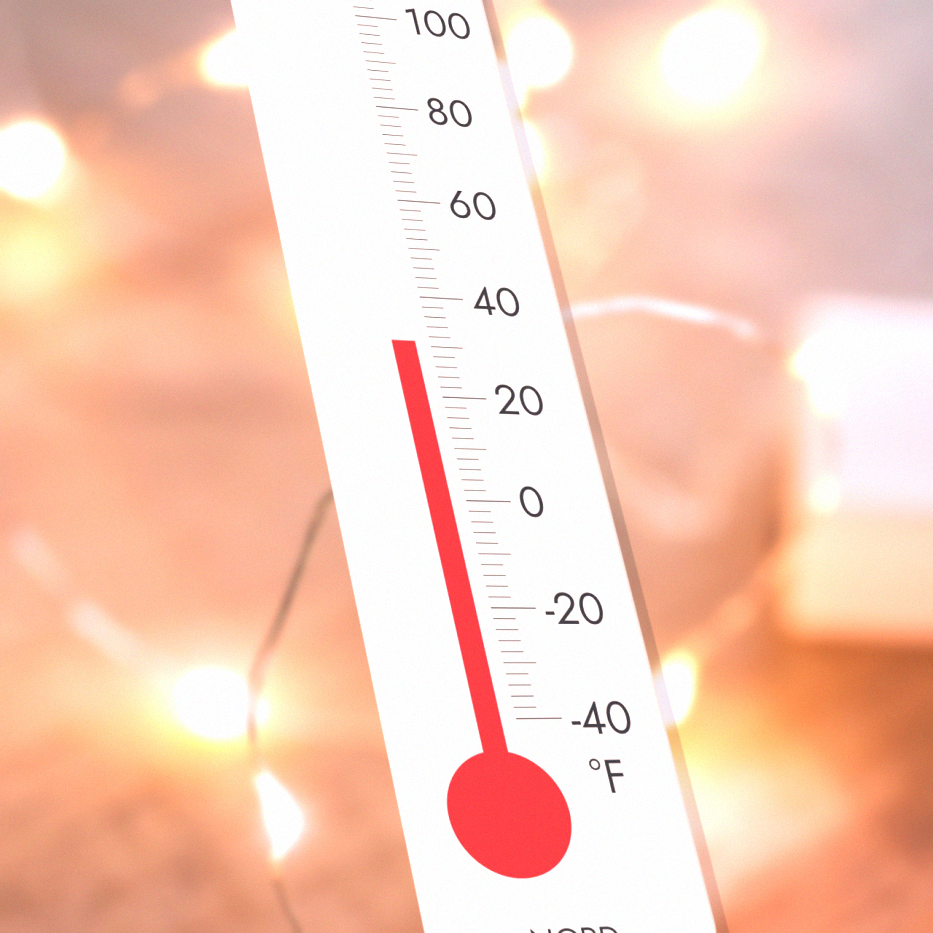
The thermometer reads {"value": 31, "unit": "°F"}
